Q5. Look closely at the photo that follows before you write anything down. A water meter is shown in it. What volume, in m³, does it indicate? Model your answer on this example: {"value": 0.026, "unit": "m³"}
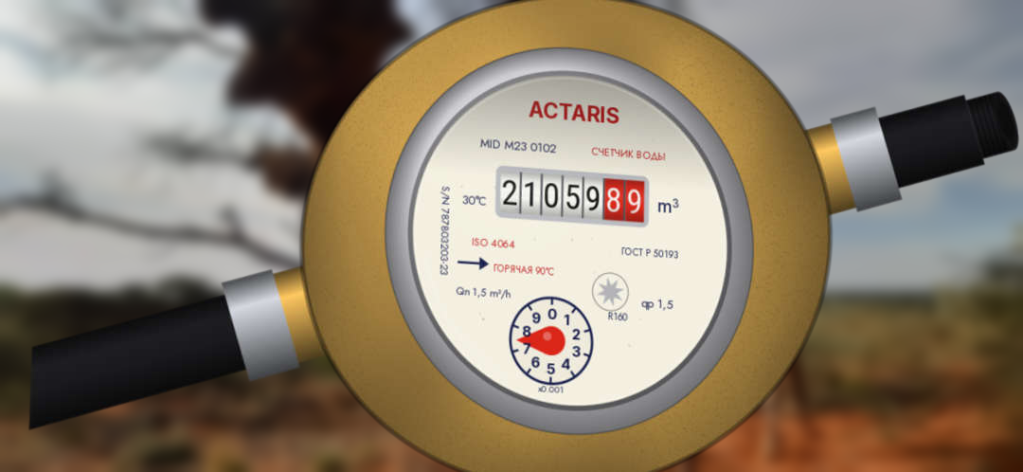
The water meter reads {"value": 21059.897, "unit": "m³"}
